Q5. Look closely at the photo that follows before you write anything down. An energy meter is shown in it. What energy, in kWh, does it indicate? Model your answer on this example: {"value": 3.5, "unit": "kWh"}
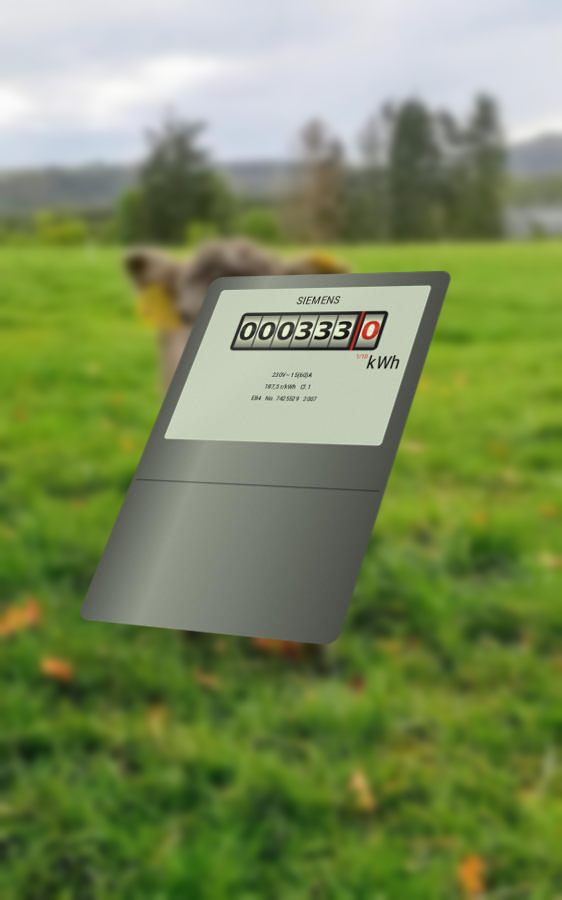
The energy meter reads {"value": 333.0, "unit": "kWh"}
